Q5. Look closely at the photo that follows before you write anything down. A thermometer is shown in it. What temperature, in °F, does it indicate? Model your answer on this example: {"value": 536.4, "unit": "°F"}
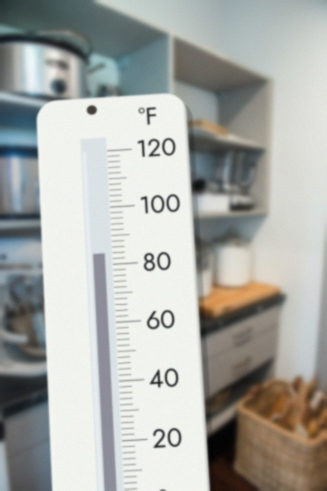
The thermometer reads {"value": 84, "unit": "°F"}
